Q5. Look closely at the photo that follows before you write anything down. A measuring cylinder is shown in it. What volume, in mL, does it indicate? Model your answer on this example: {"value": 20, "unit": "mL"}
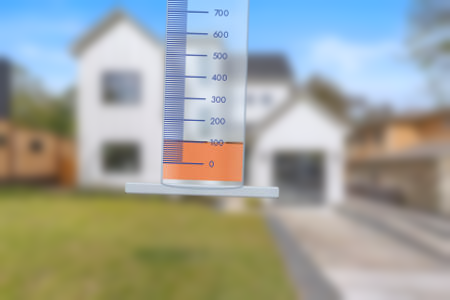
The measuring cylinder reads {"value": 100, "unit": "mL"}
